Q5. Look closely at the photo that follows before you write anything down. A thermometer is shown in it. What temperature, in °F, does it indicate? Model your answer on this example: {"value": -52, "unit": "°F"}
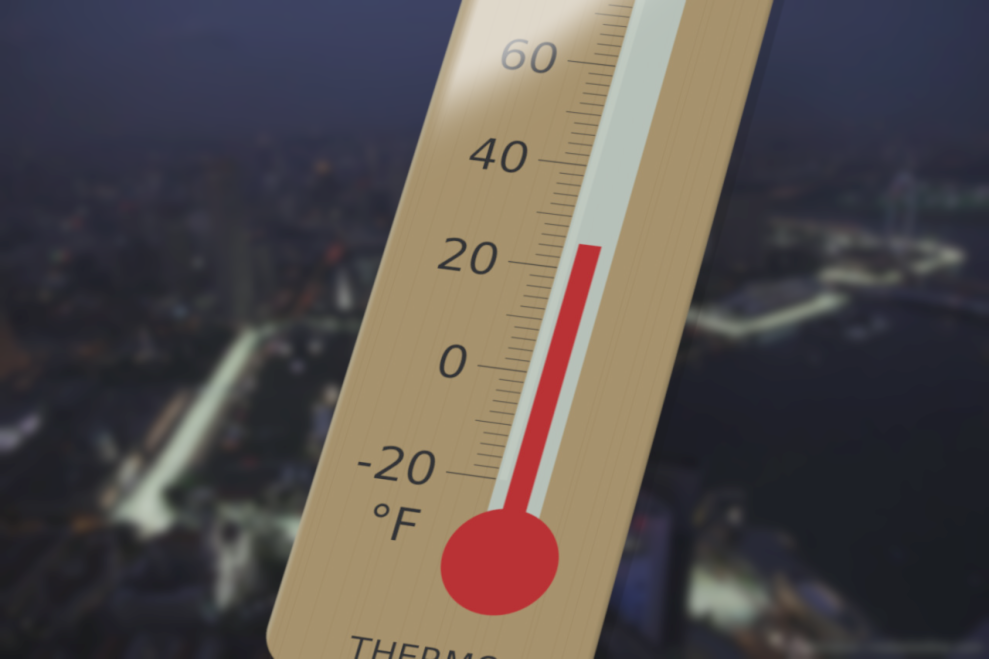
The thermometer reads {"value": 25, "unit": "°F"}
